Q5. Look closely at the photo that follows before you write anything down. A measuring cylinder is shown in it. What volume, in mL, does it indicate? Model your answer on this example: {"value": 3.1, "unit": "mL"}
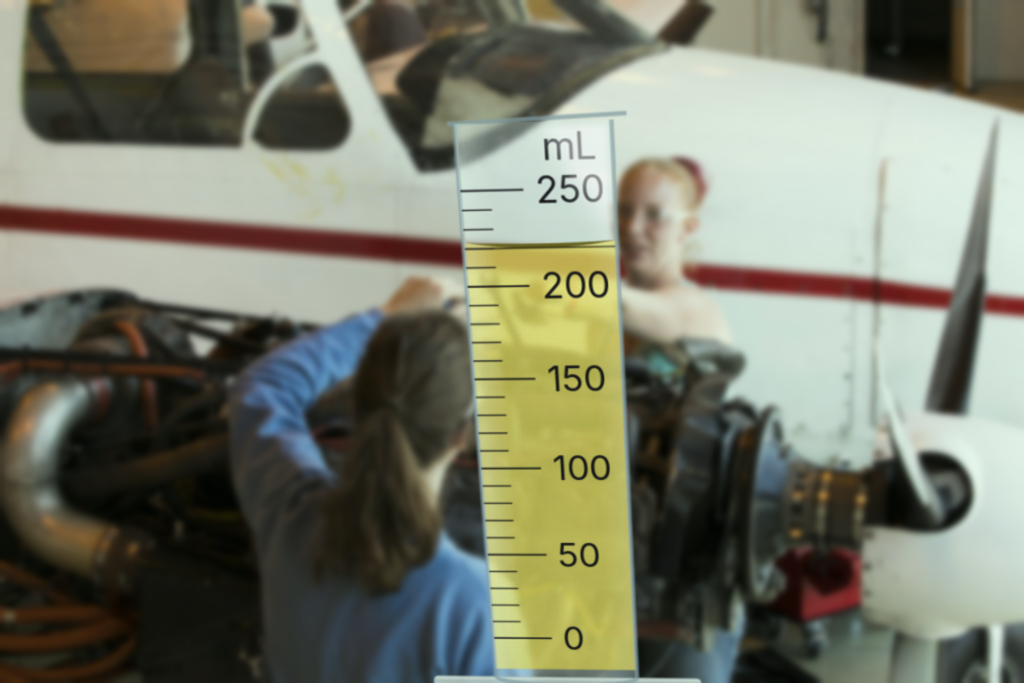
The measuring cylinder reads {"value": 220, "unit": "mL"}
